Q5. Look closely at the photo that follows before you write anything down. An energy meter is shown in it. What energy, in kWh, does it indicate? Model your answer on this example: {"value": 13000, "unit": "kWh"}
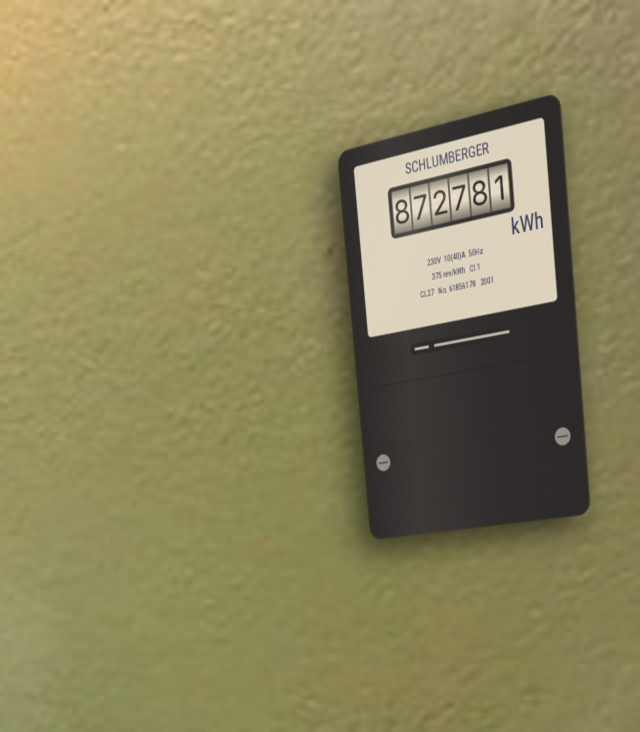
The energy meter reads {"value": 872781, "unit": "kWh"}
